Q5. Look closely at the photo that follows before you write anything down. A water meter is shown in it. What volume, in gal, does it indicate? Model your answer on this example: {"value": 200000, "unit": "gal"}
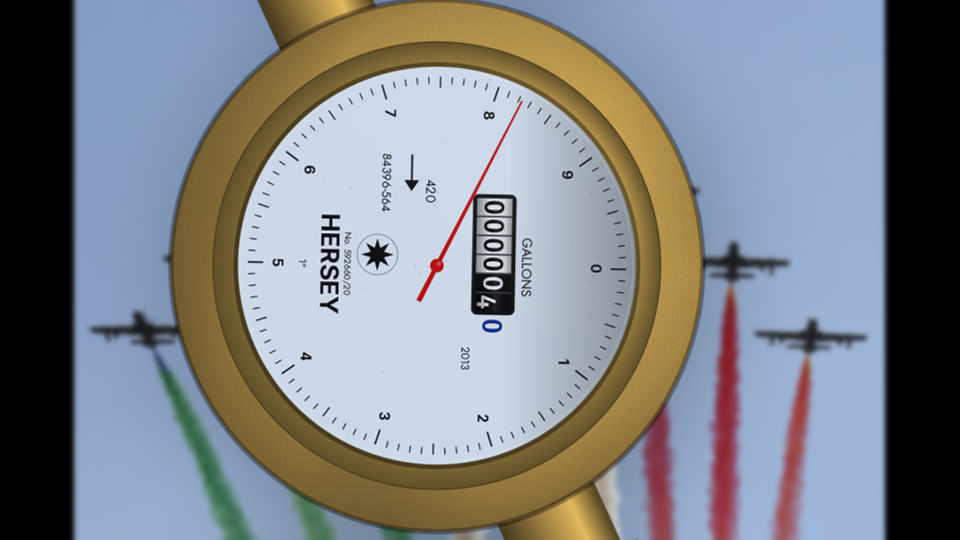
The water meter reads {"value": 38.2, "unit": "gal"}
